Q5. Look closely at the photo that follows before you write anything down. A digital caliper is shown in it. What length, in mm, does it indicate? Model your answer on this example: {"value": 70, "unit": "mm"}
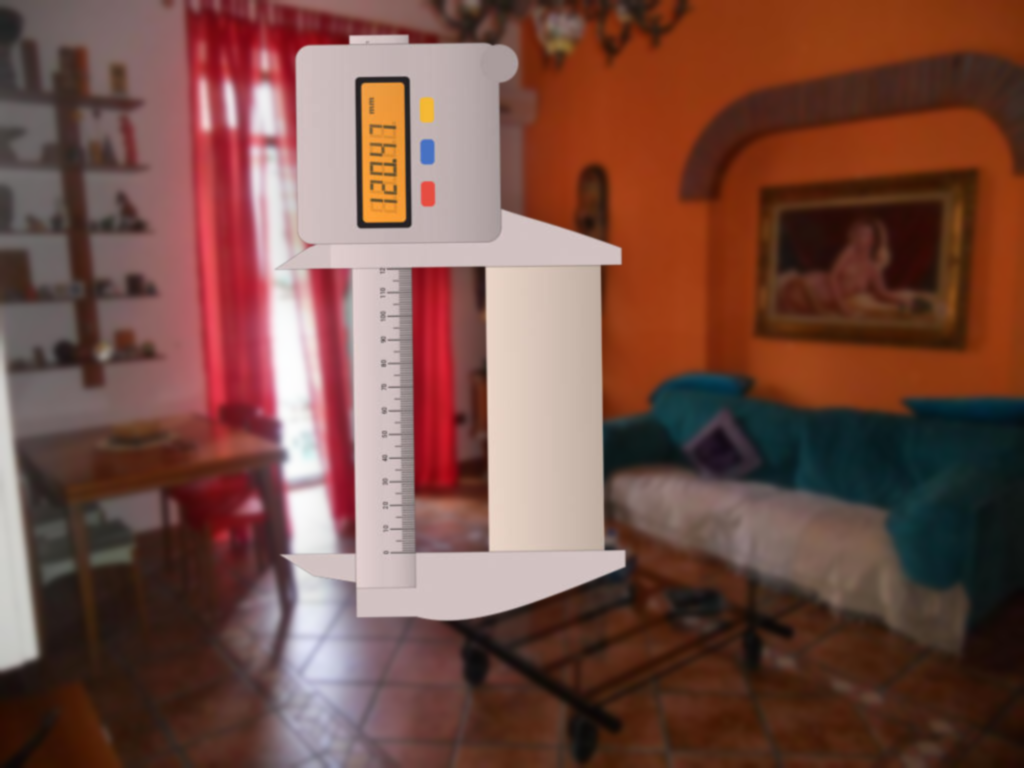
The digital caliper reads {"value": 120.47, "unit": "mm"}
